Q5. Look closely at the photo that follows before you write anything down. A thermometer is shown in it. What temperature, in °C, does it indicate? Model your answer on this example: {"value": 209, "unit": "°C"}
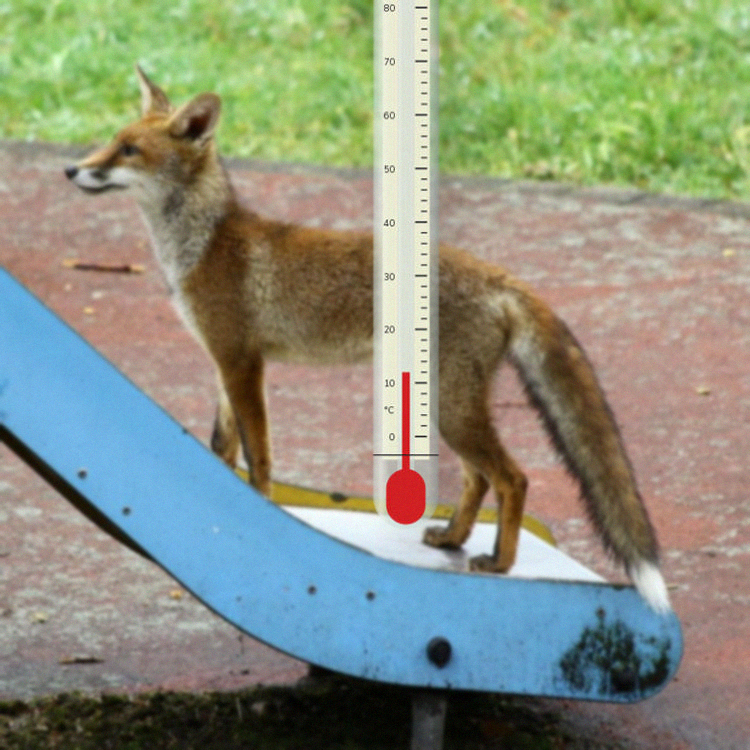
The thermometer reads {"value": 12, "unit": "°C"}
